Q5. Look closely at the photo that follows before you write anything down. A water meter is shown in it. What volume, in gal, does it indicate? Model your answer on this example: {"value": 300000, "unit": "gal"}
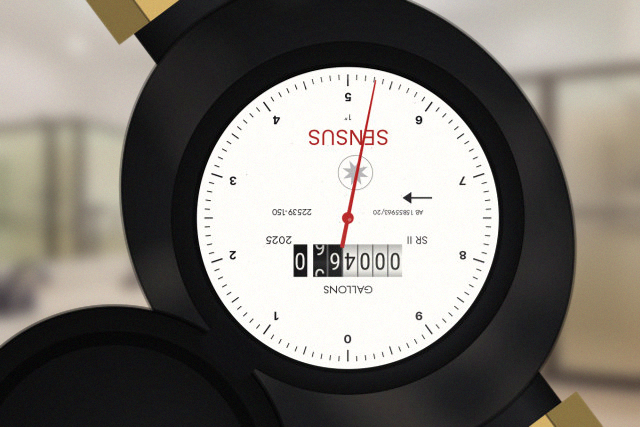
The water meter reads {"value": 4655.3, "unit": "gal"}
